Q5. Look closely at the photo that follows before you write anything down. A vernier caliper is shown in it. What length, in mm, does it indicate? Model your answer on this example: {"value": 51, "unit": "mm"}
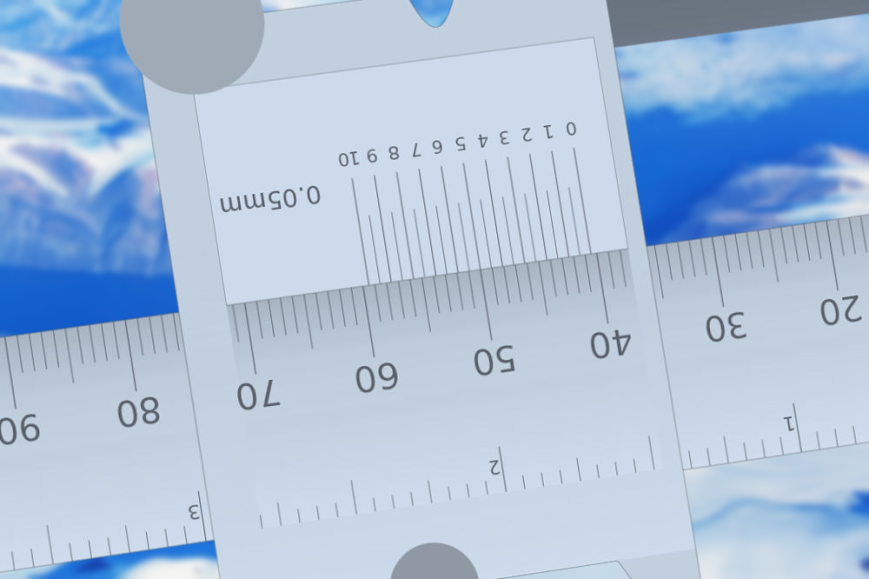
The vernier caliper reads {"value": 40.5, "unit": "mm"}
